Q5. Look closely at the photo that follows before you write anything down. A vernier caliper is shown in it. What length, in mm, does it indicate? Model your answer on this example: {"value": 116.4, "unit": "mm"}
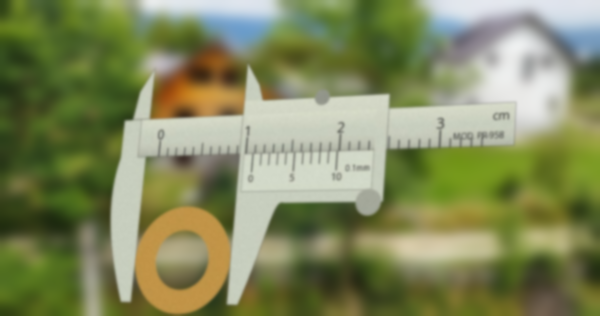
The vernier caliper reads {"value": 10.8, "unit": "mm"}
